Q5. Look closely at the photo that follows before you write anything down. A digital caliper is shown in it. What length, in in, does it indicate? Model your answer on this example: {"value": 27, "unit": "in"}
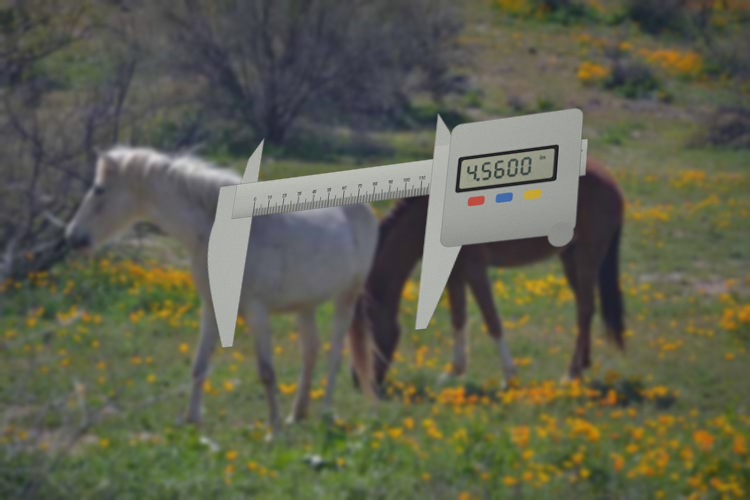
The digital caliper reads {"value": 4.5600, "unit": "in"}
